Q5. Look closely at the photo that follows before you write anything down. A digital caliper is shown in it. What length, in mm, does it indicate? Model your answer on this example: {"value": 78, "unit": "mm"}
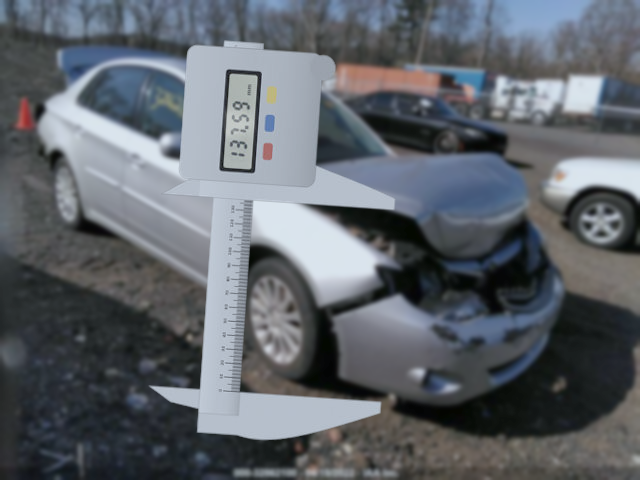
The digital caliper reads {"value": 137.59, "unit": "mm"}
